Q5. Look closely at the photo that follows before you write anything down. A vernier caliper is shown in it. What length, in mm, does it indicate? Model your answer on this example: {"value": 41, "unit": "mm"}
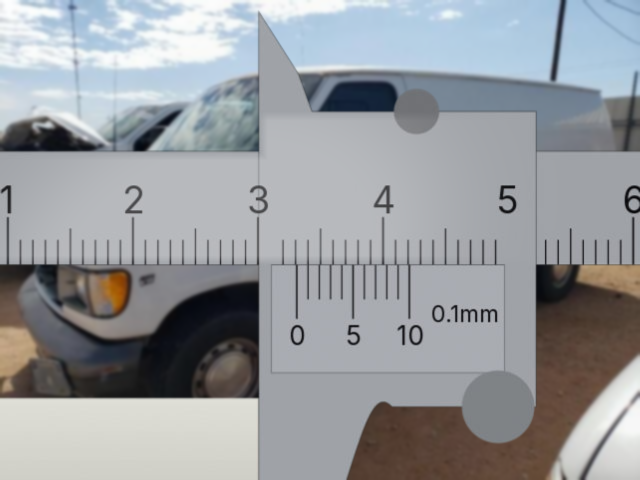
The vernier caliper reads {"value": 33.1, "unit": "mm"}
